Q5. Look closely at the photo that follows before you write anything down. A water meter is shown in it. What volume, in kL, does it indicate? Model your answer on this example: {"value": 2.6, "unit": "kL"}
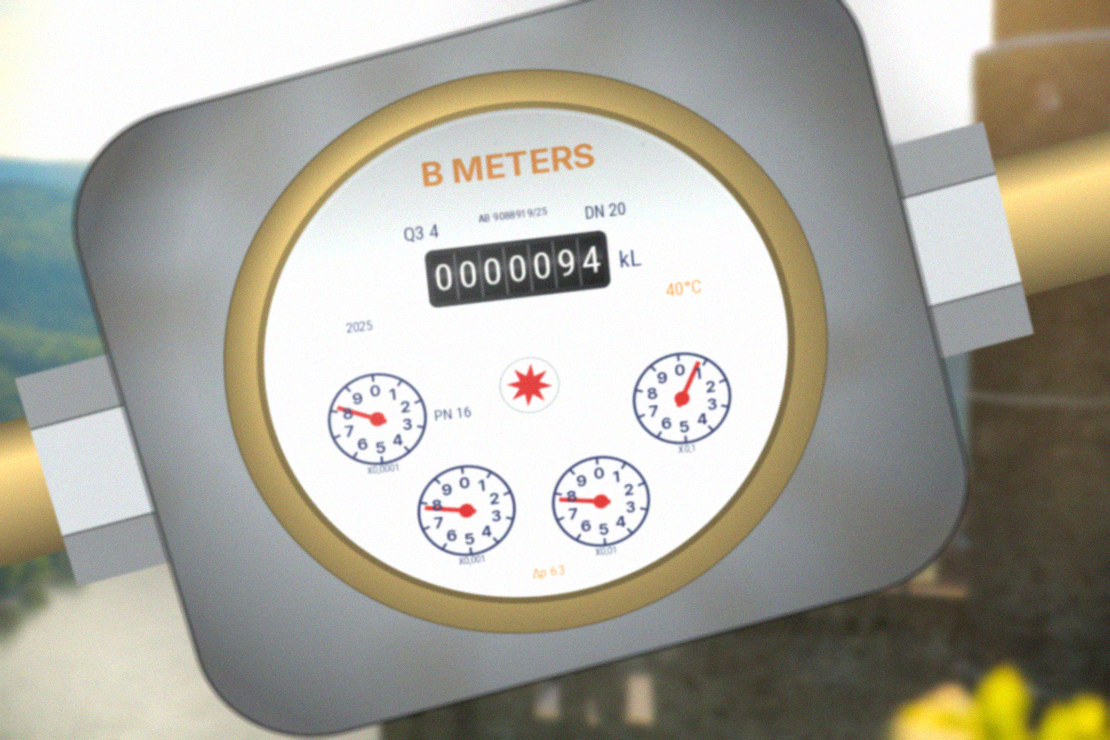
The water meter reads {"value": 94.0778, "unit": "kL"}
